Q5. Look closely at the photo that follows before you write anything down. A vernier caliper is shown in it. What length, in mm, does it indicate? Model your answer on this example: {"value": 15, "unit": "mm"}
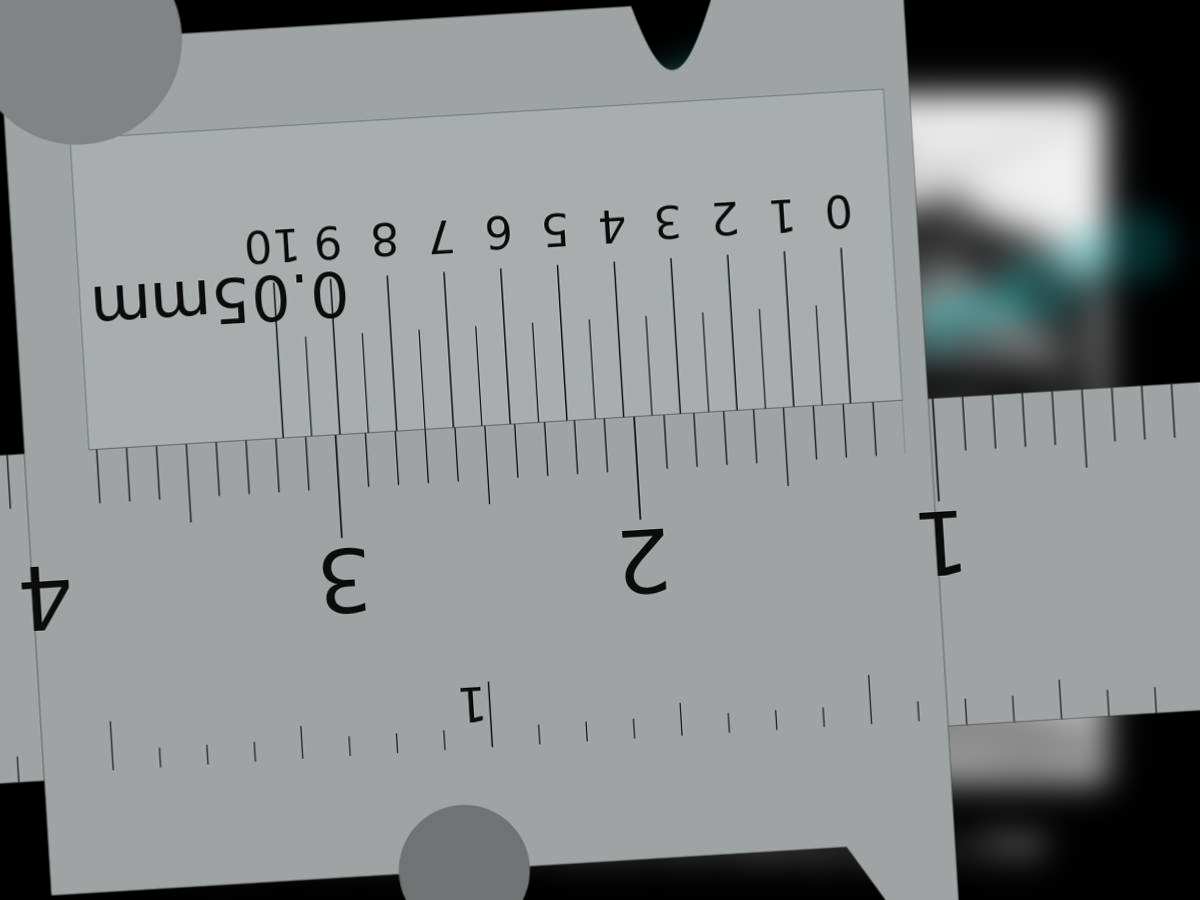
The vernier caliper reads {"value": 12.75, "unit": "mm"}
